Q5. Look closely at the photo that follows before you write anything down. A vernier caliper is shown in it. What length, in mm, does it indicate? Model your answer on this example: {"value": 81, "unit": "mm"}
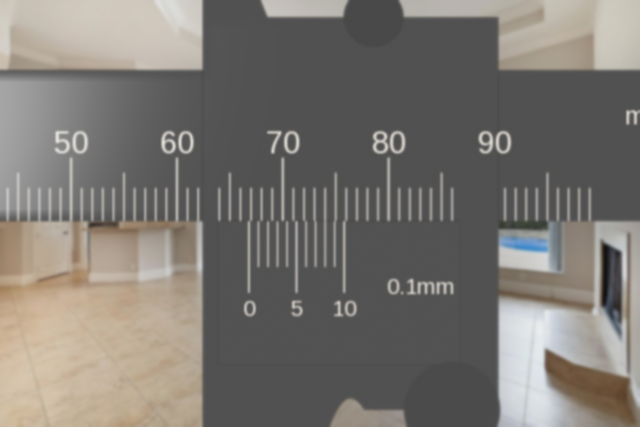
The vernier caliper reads {"value": 66.8, "unit": "mm"}
